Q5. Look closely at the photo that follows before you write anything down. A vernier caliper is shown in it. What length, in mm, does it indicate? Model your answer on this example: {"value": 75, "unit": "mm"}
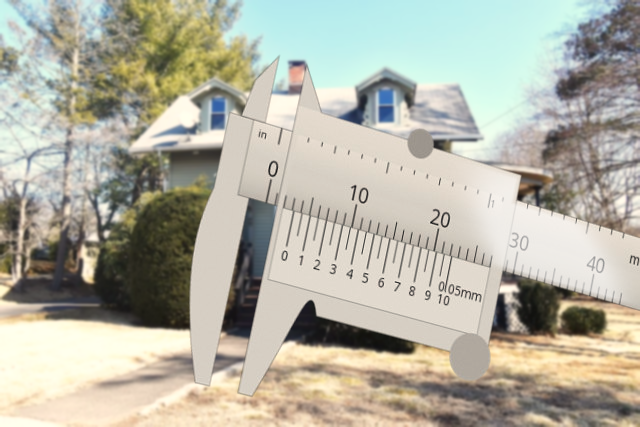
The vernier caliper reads {"value": 3.2, "unit": "mm"}
